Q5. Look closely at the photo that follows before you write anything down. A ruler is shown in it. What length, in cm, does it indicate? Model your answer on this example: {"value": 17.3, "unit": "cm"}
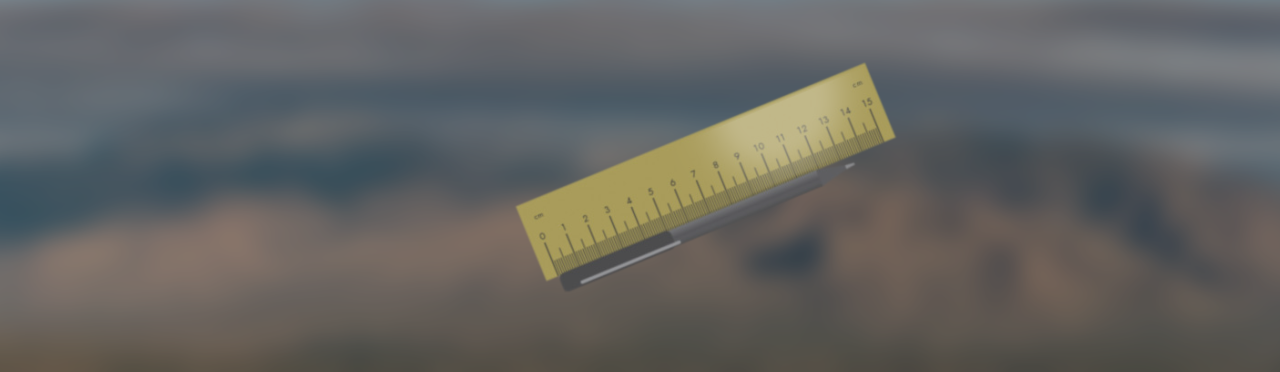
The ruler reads {"value": 13.5, "unit": "cm"}
